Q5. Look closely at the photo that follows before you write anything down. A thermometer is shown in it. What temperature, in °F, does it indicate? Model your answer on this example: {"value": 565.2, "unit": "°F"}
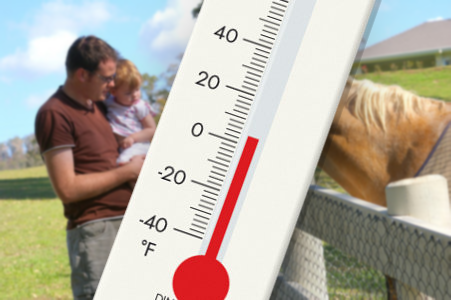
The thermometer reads {"value": 4, "unit": "°F"}
